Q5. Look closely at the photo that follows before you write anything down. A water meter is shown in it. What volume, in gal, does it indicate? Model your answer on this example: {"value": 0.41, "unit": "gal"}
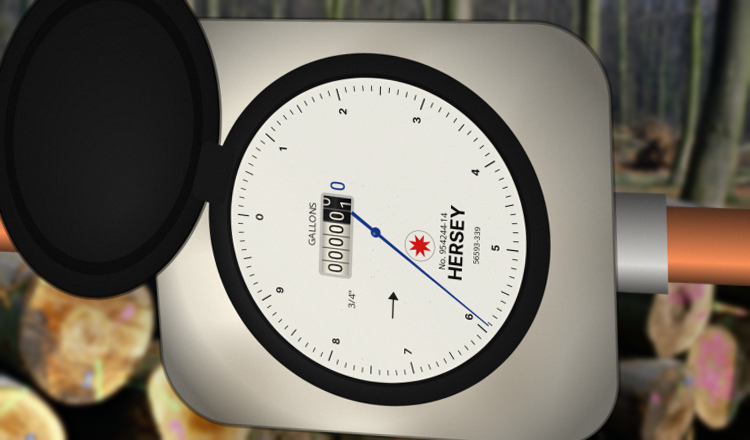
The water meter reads {"value": 5.9, "unit": "gal"}
